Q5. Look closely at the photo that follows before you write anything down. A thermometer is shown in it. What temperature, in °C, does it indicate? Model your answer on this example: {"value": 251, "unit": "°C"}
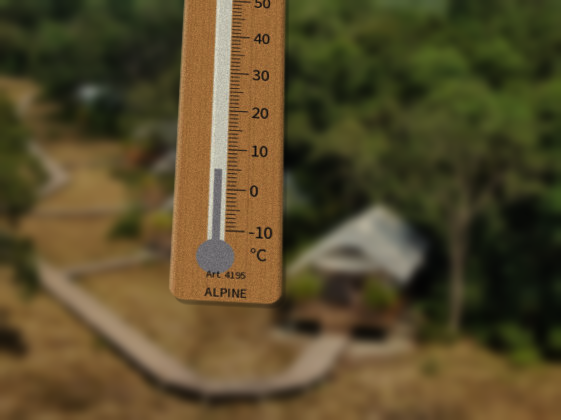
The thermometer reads {"value": 5, "unit": "°C"}
